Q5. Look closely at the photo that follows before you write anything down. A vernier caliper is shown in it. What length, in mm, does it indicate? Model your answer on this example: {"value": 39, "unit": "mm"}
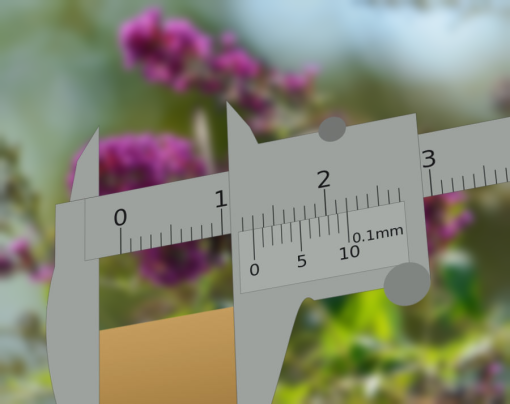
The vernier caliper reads {"value": 13.0, "unit": "mm"}
